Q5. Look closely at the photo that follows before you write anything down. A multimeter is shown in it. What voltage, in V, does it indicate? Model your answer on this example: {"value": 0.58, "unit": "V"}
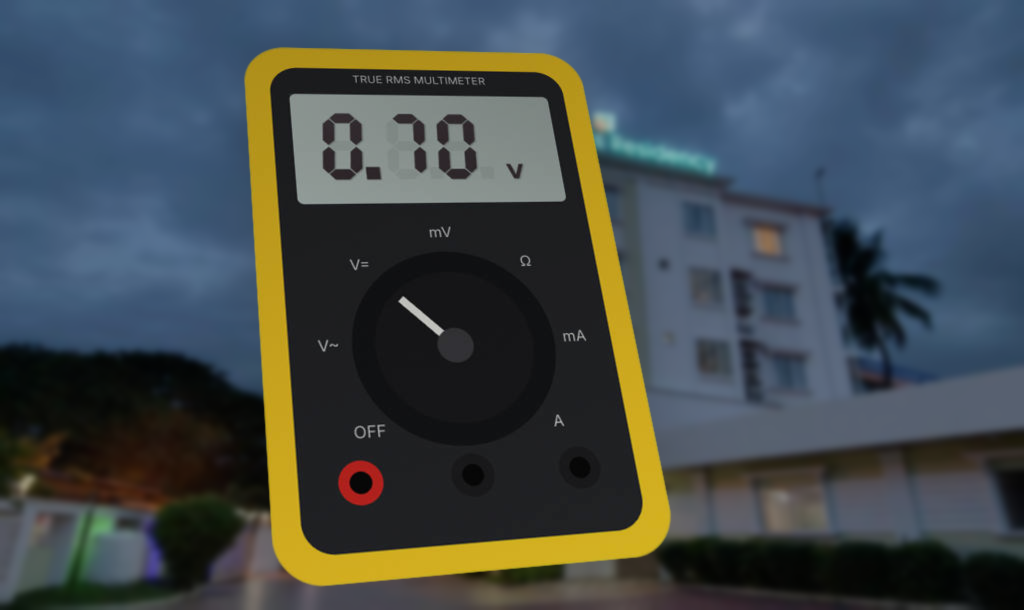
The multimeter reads {"value": 0.70, "unit": "V"}
